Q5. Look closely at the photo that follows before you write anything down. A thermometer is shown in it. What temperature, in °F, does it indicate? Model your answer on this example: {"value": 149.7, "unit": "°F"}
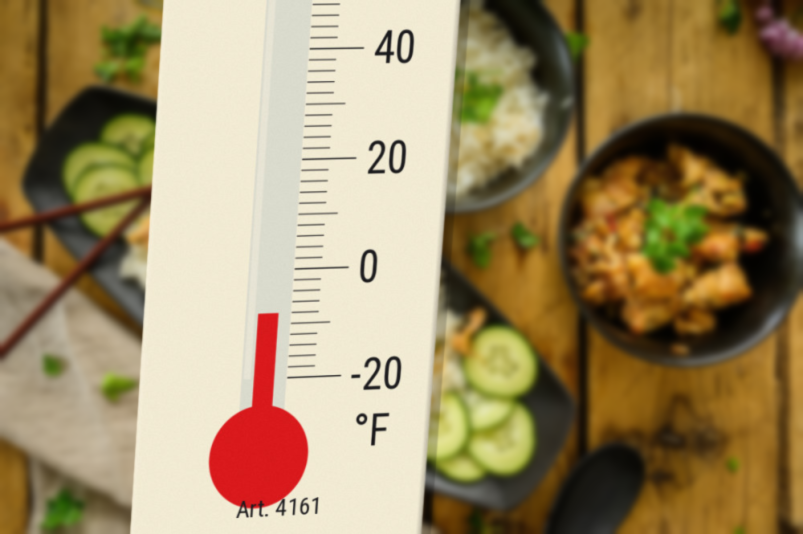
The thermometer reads {"value": -8, "unit": "°F"}
